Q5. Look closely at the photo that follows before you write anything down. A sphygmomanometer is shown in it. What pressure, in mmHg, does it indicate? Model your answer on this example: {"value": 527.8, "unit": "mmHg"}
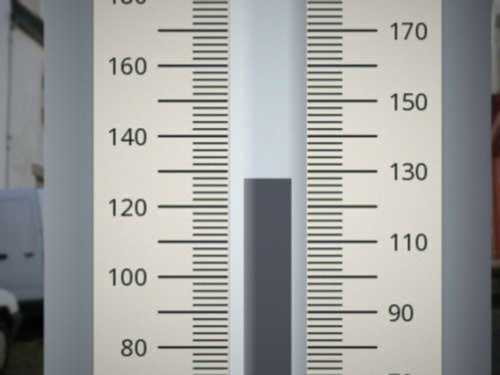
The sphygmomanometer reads {"value": 128, "unit": "mmHg"}
